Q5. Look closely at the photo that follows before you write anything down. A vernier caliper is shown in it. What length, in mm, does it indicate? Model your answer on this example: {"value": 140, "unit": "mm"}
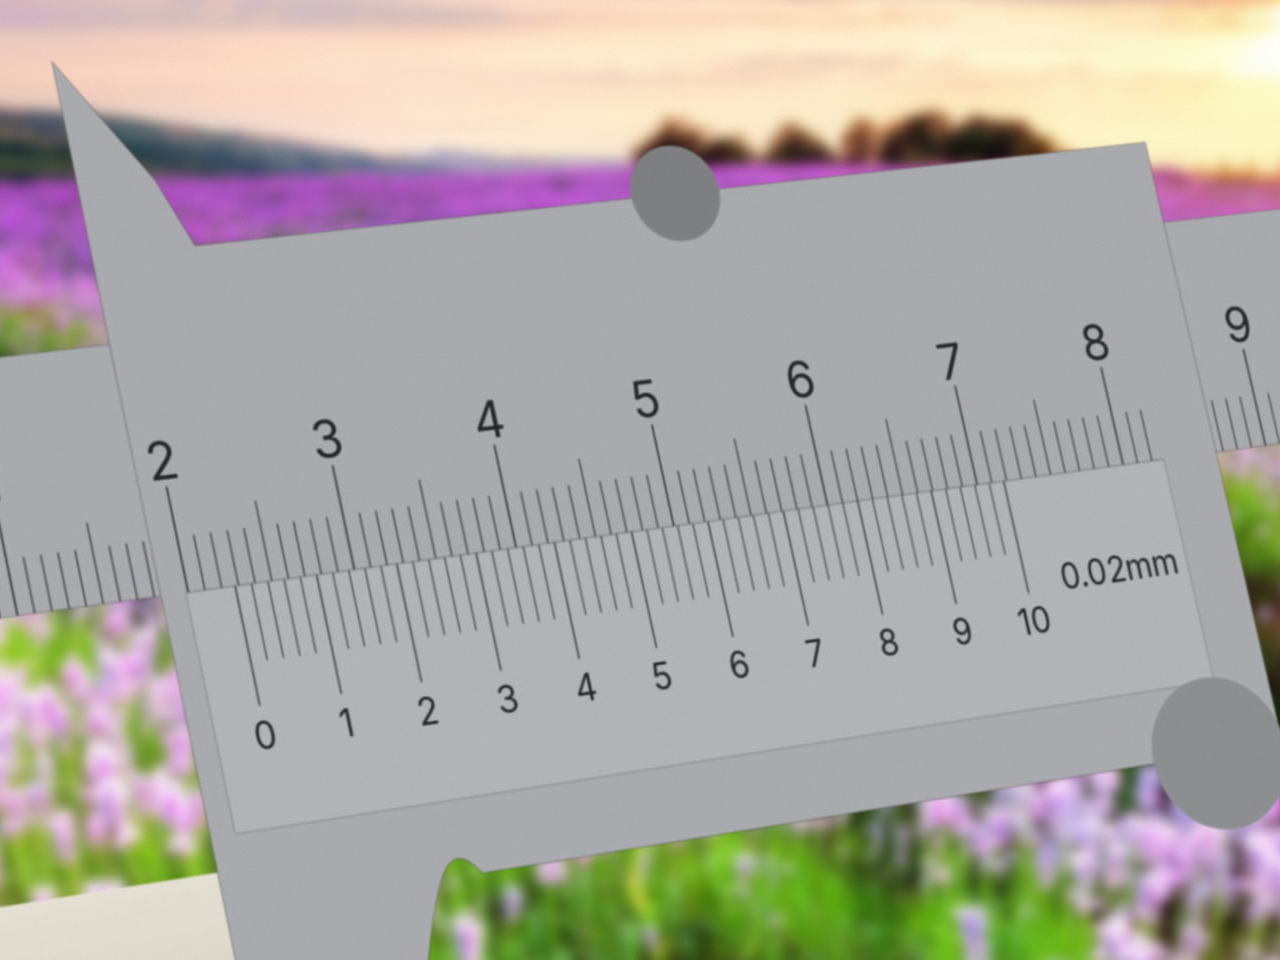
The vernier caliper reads {"value": 22.8, "unit": "mm"}
